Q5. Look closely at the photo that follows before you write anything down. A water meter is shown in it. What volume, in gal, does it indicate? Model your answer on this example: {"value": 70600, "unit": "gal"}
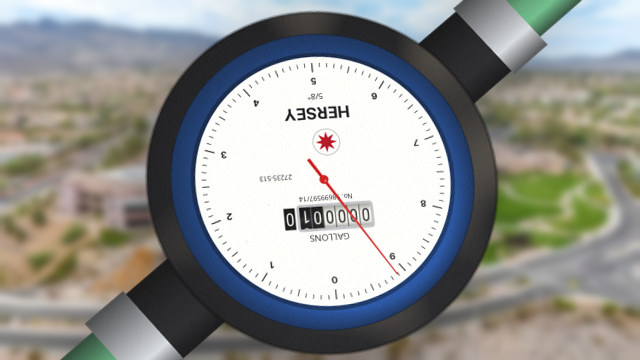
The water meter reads {"value": 9.1, "unit": "gal"}
